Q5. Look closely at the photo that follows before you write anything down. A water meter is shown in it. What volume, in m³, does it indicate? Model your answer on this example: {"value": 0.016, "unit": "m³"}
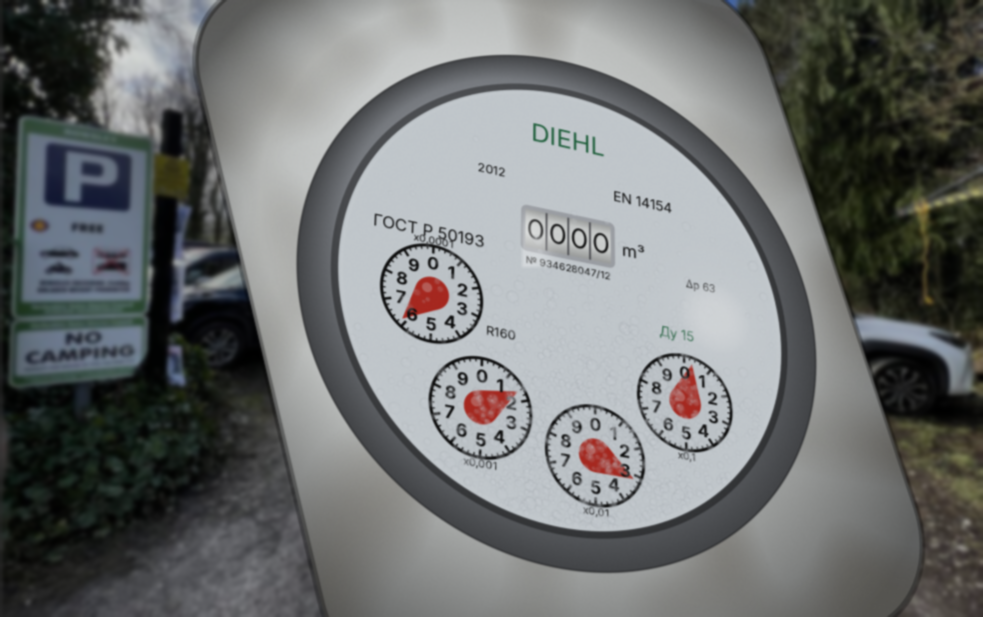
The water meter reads {"value": 0.0316, "unit": "m³"}
